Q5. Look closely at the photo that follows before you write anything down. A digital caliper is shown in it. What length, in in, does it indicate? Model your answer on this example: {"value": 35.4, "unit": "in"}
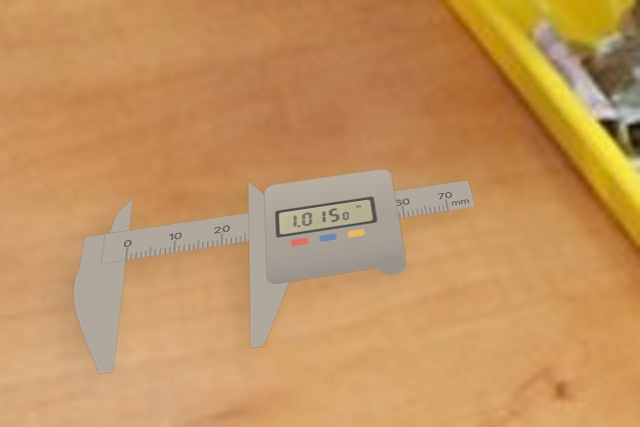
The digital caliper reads {"value": 1.0150, "unit": "in"}
